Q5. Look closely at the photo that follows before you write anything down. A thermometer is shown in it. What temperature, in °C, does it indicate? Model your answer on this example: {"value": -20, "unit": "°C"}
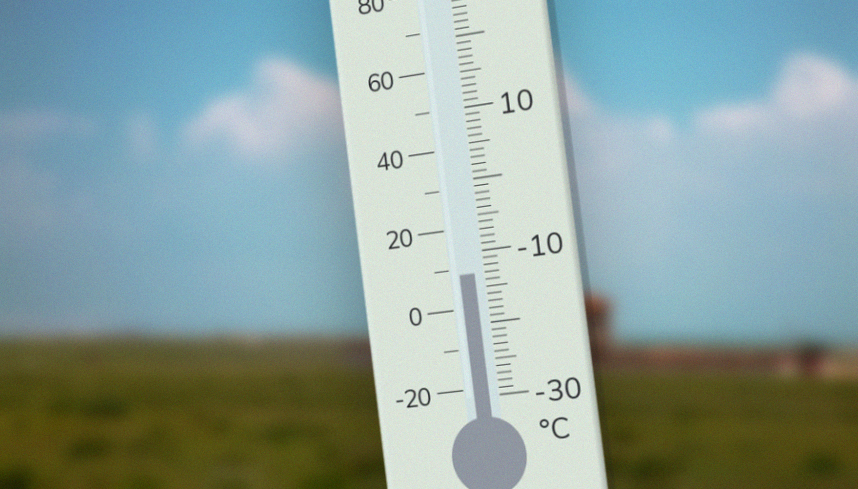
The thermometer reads {"value": -13, "unit": "°C"}
